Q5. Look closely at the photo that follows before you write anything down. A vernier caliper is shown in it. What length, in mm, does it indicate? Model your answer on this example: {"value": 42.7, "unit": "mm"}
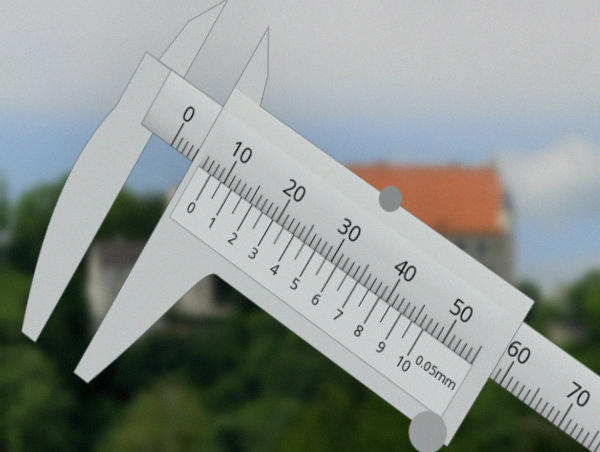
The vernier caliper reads {"value": 7.6, "unit": "mm"}
